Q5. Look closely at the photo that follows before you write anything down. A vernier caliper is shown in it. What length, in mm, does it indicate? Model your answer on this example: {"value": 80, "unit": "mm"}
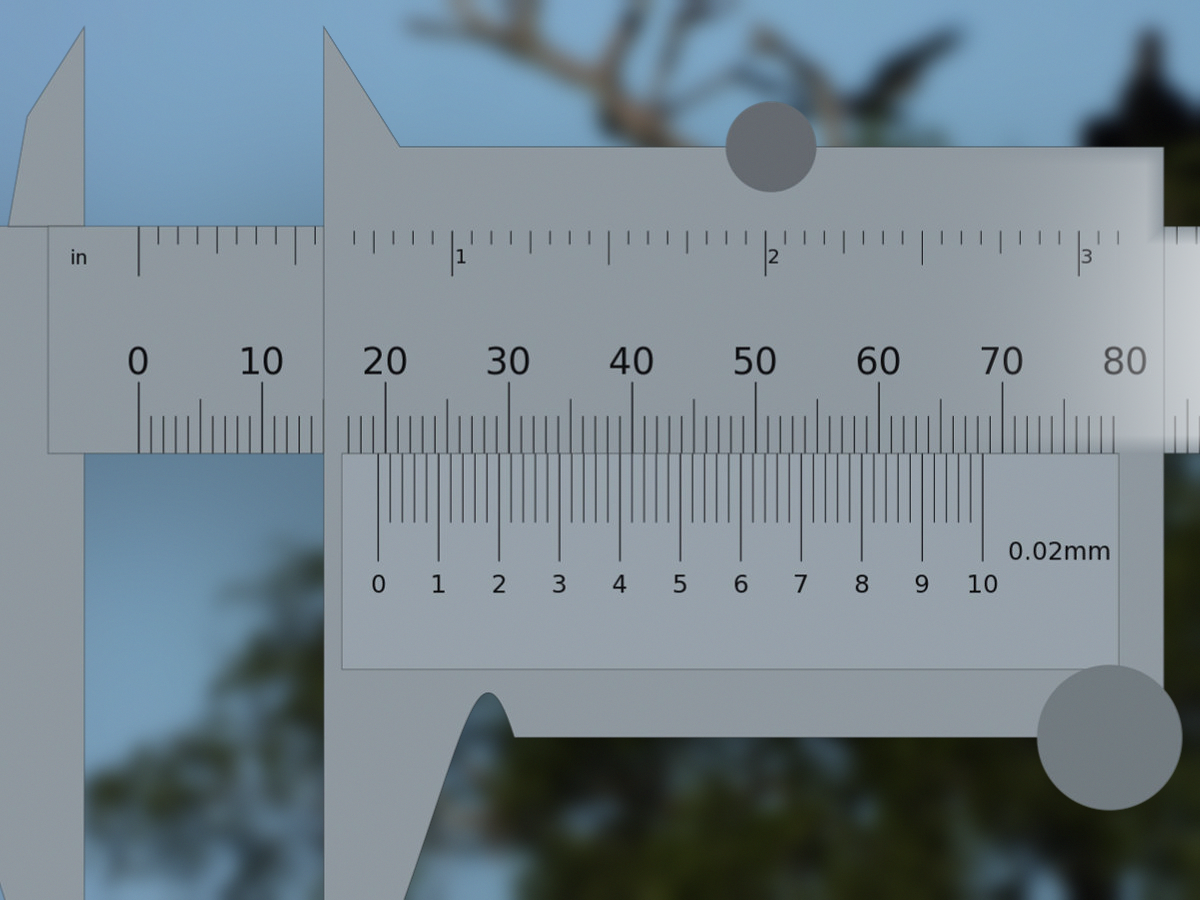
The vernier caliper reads {"value": 19.4, "unit": "mm"}
